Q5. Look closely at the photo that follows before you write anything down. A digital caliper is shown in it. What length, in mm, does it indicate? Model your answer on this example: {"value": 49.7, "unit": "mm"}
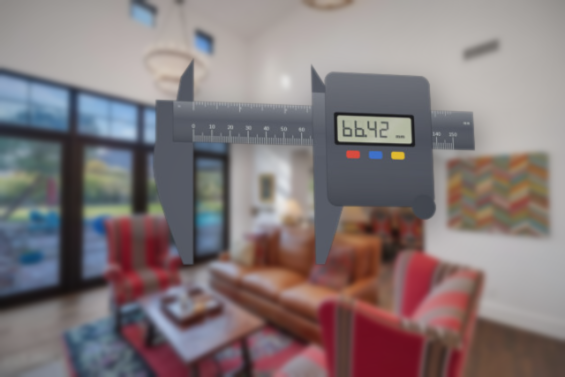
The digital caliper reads {"value": 66.42, "unit": "mm"}
